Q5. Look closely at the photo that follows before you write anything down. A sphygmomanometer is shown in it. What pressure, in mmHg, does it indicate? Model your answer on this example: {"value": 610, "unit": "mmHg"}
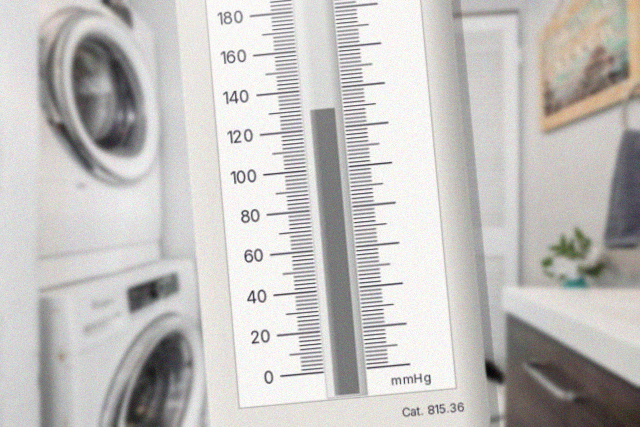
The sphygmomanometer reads {"value": 130, "unit": "mmHg"}
